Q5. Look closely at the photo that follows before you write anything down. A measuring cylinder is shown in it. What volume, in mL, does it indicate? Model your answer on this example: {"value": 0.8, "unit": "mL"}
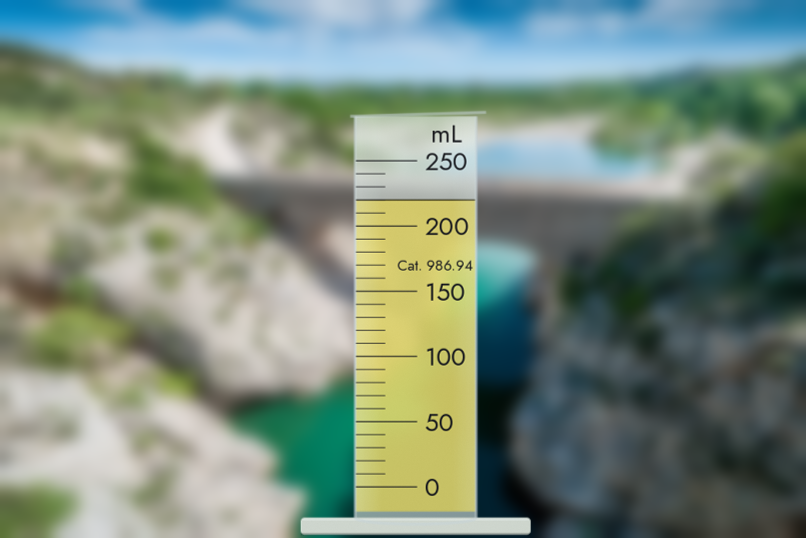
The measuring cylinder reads {"value": 220, "unit": "mL"}
